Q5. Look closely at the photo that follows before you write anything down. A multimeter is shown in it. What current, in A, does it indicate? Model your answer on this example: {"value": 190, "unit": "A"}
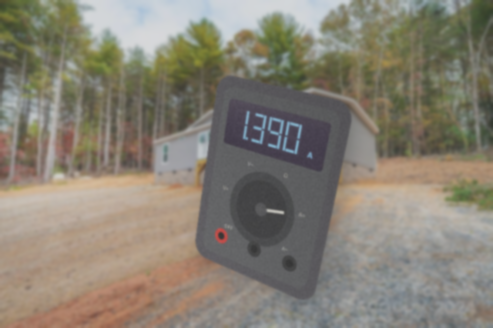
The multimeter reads {"value": 1.390, "unit": "A"}
